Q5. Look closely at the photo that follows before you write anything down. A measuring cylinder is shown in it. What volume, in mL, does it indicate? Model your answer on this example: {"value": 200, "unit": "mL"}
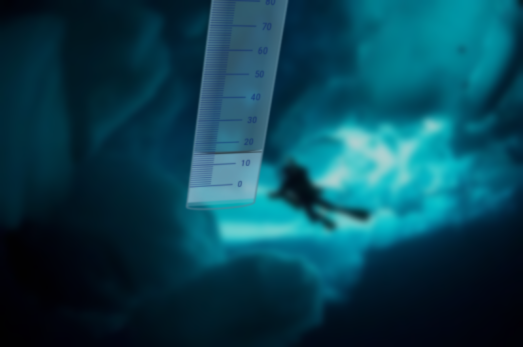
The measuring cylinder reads {"value": 15, "unit": "mL"}
